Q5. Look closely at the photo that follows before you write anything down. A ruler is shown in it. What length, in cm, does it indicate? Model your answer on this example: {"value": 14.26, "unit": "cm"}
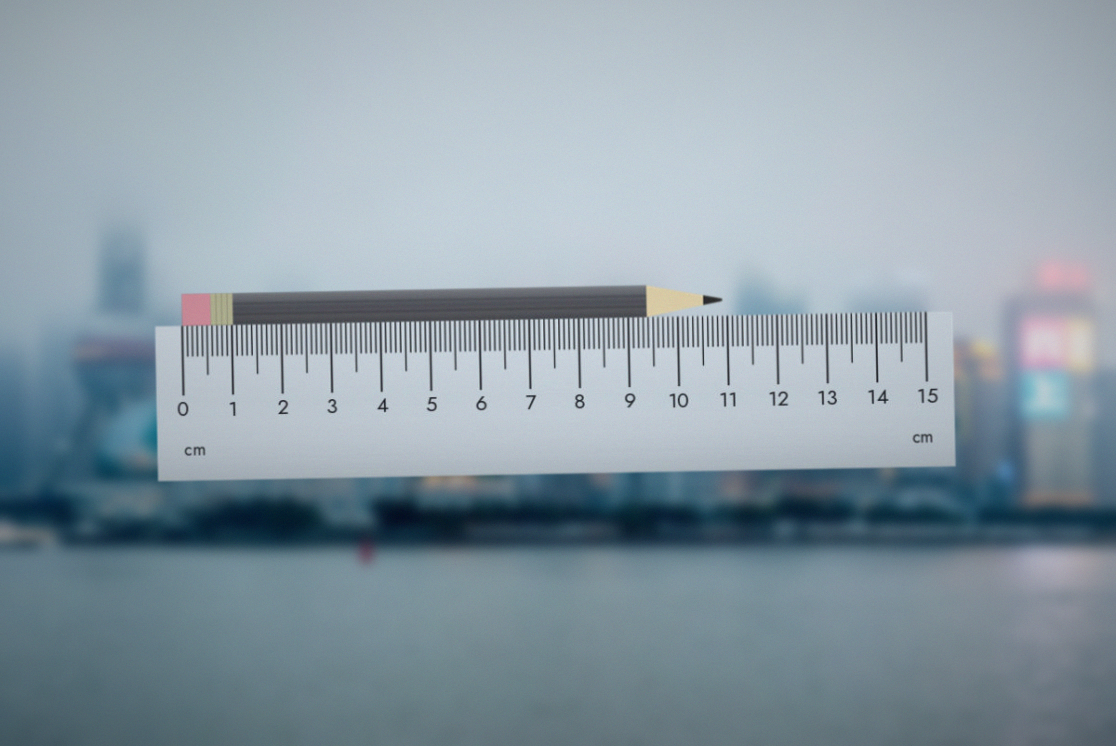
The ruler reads {"value": 10.9, "unit": "cm"}
